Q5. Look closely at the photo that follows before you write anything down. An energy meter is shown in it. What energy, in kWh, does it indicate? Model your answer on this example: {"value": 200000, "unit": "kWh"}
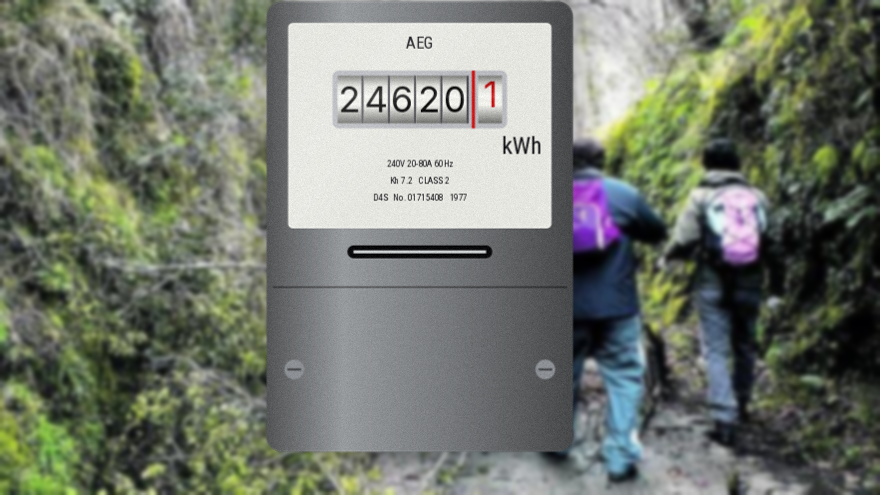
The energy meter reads {"value": 24620.1, "unit": "kWh"}
